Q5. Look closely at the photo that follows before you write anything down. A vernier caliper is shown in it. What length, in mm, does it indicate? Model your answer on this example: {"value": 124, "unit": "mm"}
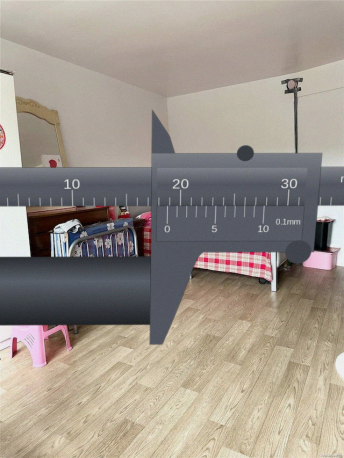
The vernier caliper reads {"value": 18.8, "unit": "mm"}
